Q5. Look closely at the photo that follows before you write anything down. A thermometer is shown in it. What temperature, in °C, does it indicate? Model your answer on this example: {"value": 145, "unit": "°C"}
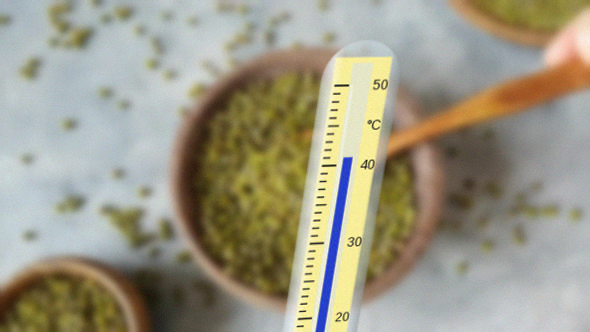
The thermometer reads {"value": 41, "unit": "°C"}
